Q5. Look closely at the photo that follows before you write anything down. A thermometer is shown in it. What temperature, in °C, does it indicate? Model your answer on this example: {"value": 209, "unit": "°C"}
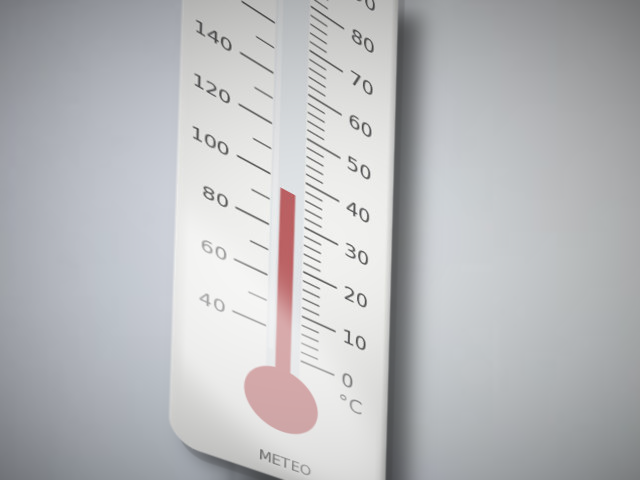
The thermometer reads {"value": 36, "unit": "°C"}
